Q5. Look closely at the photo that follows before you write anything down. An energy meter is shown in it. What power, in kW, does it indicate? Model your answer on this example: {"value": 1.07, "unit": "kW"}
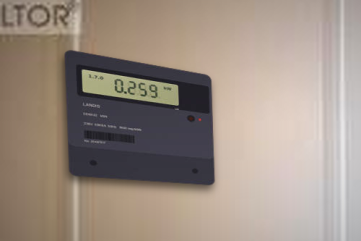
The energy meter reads {"value": 0.259, "unit": "kW"}
